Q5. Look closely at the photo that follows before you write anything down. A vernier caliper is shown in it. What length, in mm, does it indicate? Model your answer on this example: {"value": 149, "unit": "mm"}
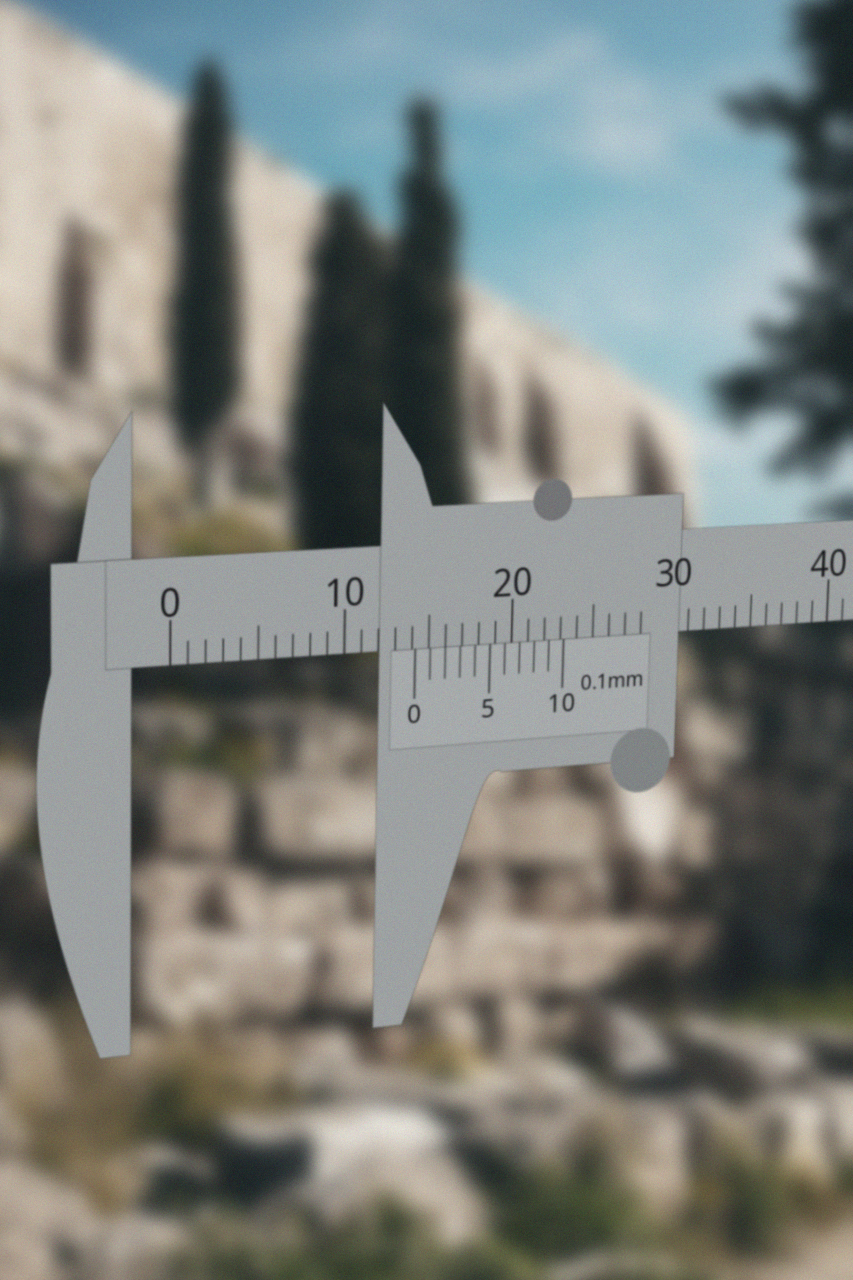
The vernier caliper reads {"value": 14.2, "unit": "mm"}
